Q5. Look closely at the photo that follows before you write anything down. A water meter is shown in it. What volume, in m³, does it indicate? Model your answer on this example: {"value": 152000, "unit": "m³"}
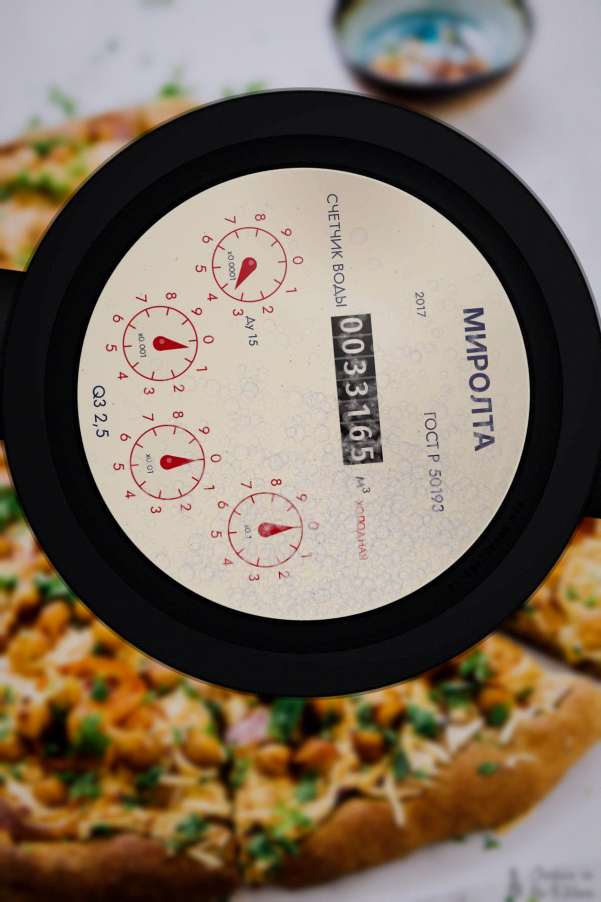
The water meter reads {"value": 33165.0003, "unit": "m³"}
